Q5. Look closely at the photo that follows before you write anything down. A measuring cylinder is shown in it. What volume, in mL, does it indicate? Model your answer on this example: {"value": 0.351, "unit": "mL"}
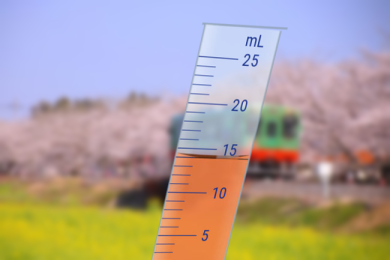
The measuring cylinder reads {"value": 14, "unit": "mL"}
